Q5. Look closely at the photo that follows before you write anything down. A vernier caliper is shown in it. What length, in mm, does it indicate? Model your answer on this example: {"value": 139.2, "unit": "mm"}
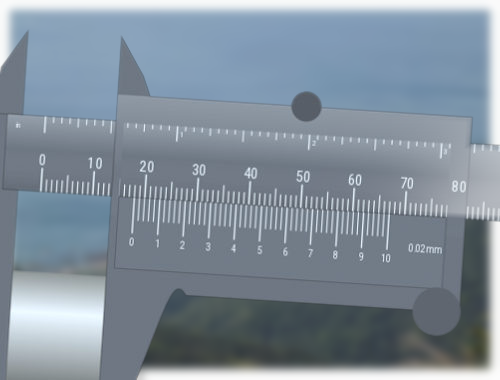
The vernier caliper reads {"value": 18.0, "unit": "mm"}
